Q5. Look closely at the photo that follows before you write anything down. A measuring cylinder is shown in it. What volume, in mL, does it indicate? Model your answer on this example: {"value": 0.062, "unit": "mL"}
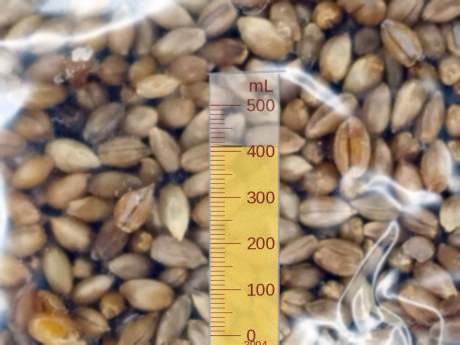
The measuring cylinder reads {"value": 410, "unit": "mL"}
